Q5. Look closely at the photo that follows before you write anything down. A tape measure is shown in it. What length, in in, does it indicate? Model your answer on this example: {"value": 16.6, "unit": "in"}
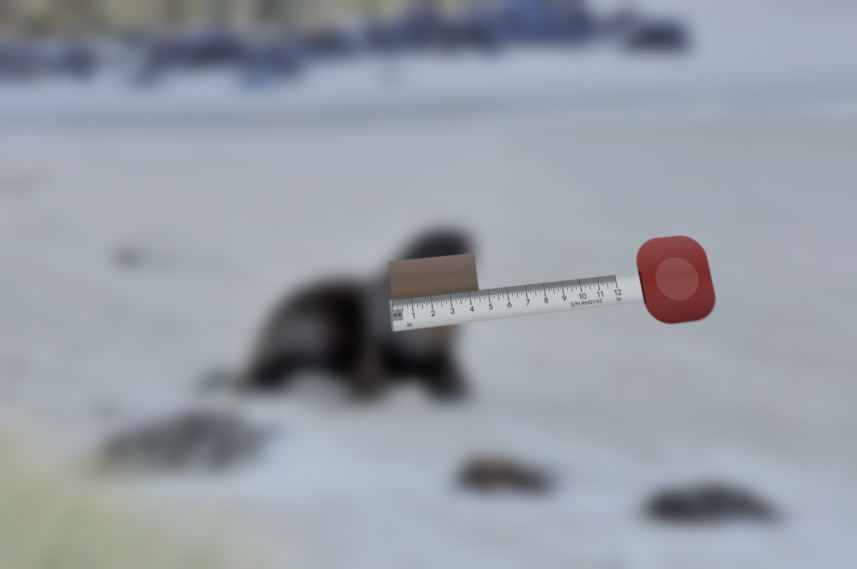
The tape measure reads {"value": 4.5, "unit": "in"}
